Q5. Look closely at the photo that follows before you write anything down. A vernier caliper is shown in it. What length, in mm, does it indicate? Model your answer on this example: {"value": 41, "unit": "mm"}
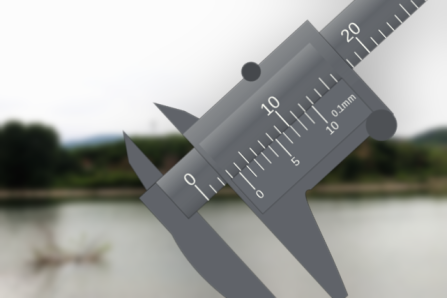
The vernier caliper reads {"value": 3.8, "unit": "mm"}
